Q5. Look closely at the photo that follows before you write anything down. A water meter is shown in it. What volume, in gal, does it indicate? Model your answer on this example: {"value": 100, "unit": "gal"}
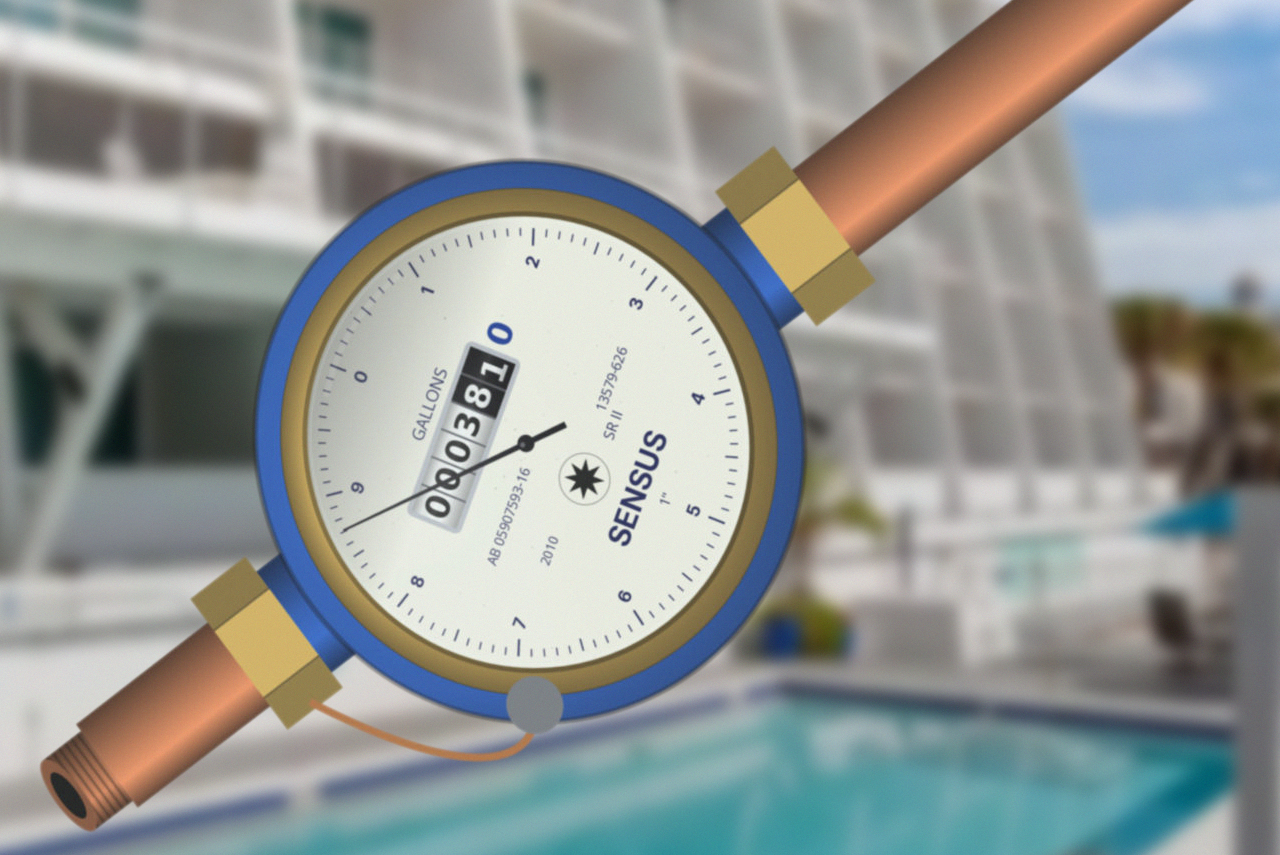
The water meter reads {"value": 3808.7, "unit": "gal"}
